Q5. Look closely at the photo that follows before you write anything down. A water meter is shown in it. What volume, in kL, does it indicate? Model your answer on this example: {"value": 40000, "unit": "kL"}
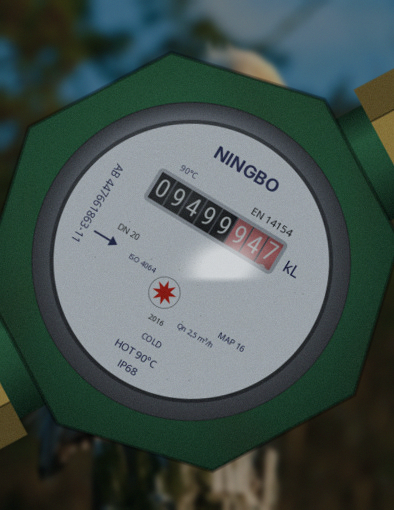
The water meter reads {"value": 9499.947, "unit": "kL"}
